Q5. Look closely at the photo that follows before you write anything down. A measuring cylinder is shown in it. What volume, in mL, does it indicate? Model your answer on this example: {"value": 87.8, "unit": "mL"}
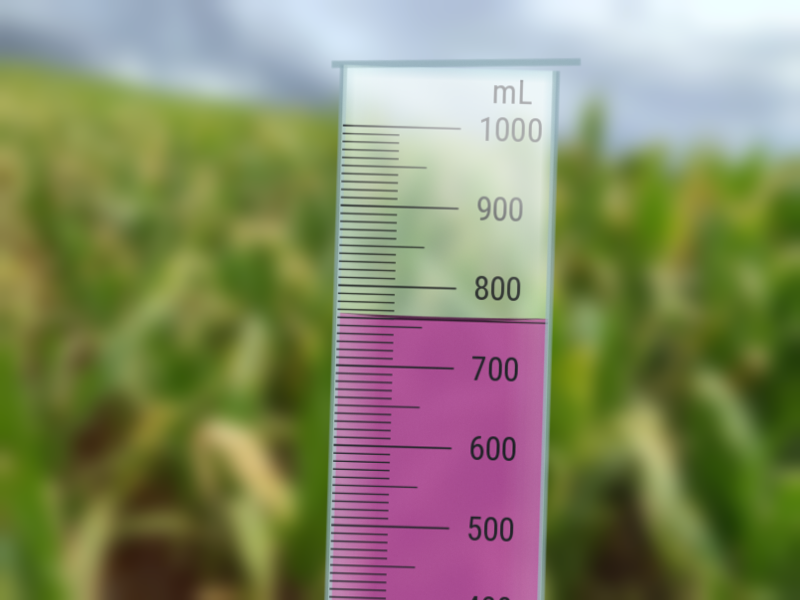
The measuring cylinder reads {"value": 760, "unit": "mL"}
